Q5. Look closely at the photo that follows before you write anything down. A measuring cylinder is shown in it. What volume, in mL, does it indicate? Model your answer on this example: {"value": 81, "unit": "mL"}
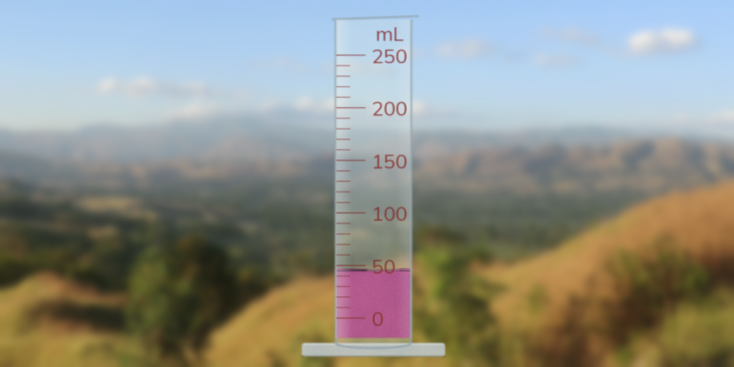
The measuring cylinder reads {"value": 45, "unit": "mL"}
